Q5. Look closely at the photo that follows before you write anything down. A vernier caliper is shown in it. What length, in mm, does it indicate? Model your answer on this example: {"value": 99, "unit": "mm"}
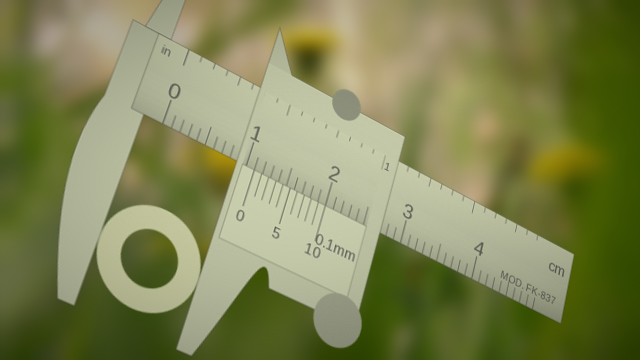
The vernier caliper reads {"value": 11.0, "unit": "mm"}
